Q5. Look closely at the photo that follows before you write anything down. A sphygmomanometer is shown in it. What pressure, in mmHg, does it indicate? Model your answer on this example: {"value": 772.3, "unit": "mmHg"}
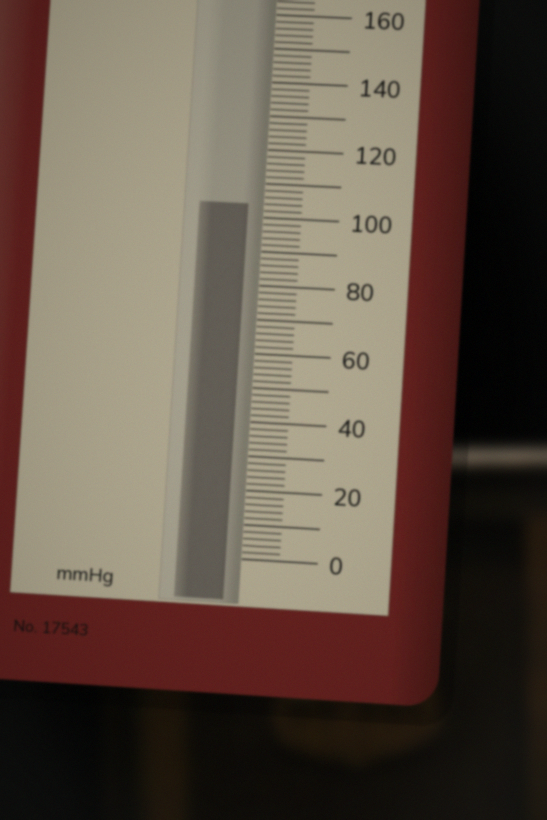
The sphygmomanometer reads {"value": 104, "unit": "mmHg"}
